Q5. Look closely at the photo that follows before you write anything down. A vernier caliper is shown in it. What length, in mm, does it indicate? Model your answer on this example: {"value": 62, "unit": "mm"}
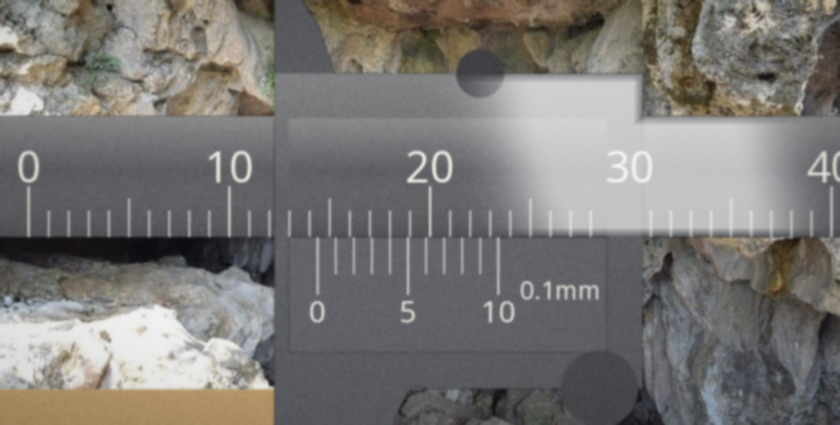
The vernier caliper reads {"value": 14.4, "unit": "mm"}
